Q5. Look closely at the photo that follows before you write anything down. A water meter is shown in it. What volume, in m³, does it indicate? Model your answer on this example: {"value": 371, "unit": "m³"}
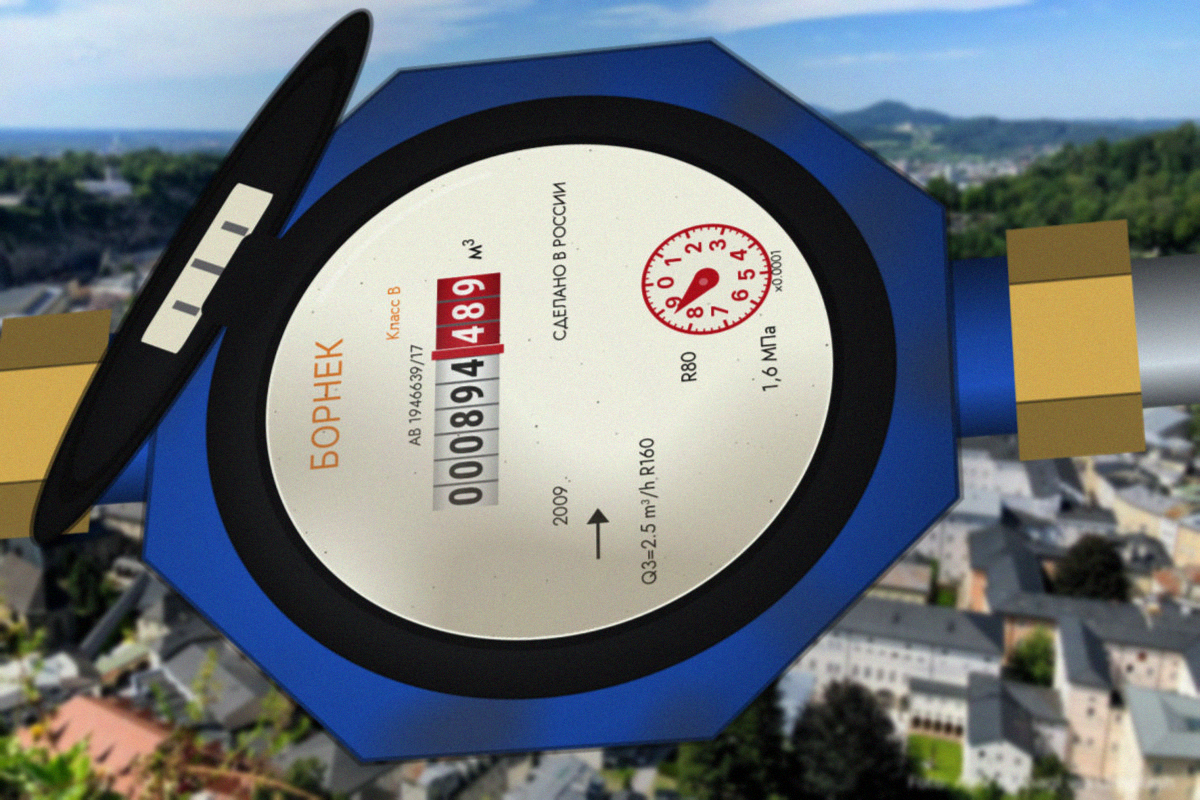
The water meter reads {"value": 894.4898, "unit": "m³"}
